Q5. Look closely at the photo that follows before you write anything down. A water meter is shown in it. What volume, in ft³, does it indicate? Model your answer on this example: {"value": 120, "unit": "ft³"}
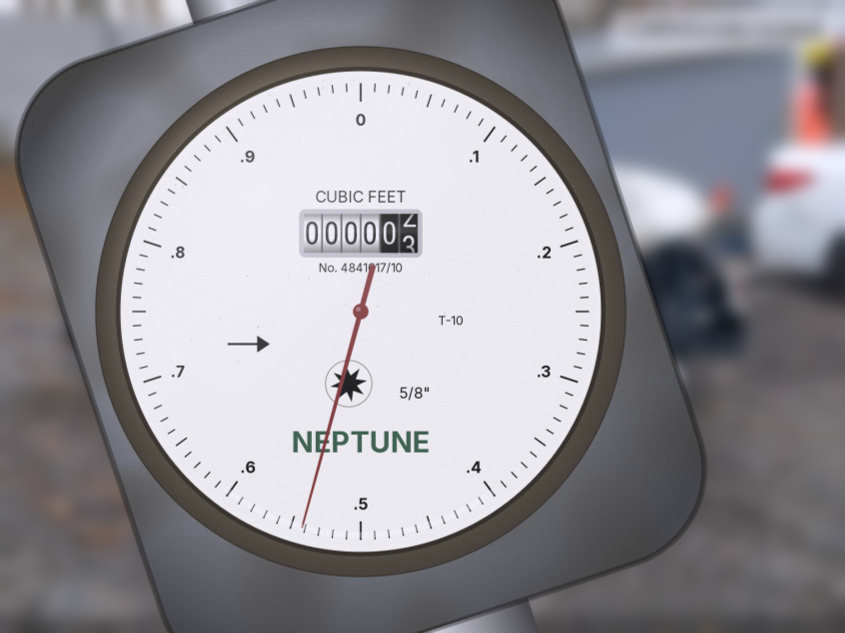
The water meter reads {"value": 2.54, "unit": "ft³"}
